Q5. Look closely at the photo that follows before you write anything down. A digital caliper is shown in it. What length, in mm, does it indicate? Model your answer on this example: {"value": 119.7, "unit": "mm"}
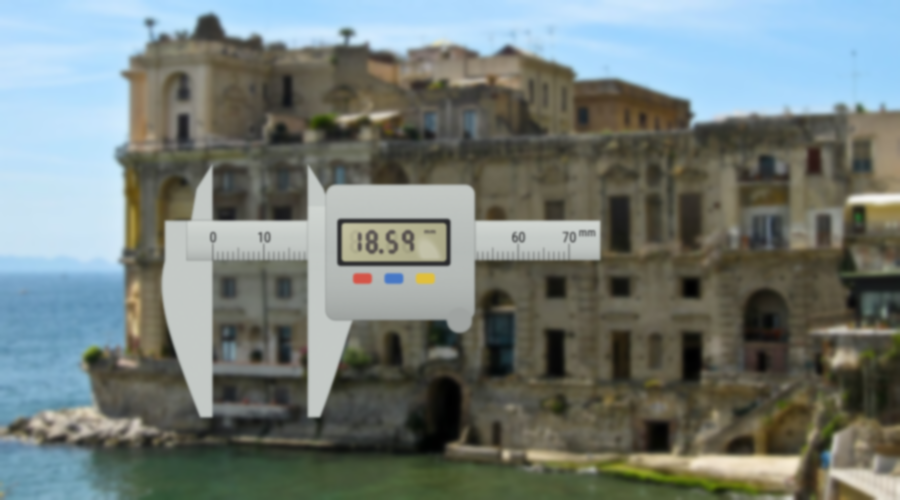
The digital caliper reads {"value": 18.59, "unit": "mm"}
